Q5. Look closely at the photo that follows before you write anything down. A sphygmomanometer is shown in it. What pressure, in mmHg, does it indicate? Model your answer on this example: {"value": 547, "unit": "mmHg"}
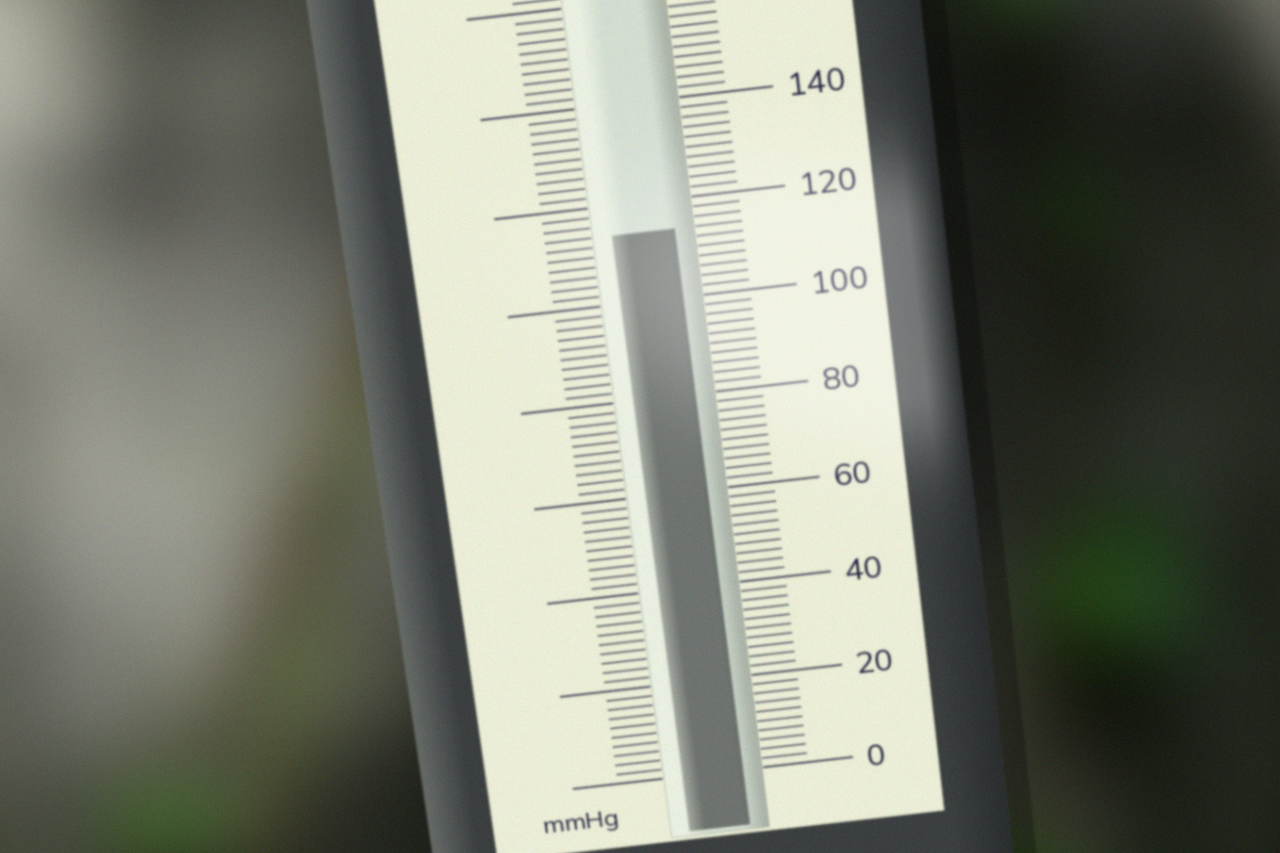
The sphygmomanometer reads {"value": 114, "unit": "mmHg"}
